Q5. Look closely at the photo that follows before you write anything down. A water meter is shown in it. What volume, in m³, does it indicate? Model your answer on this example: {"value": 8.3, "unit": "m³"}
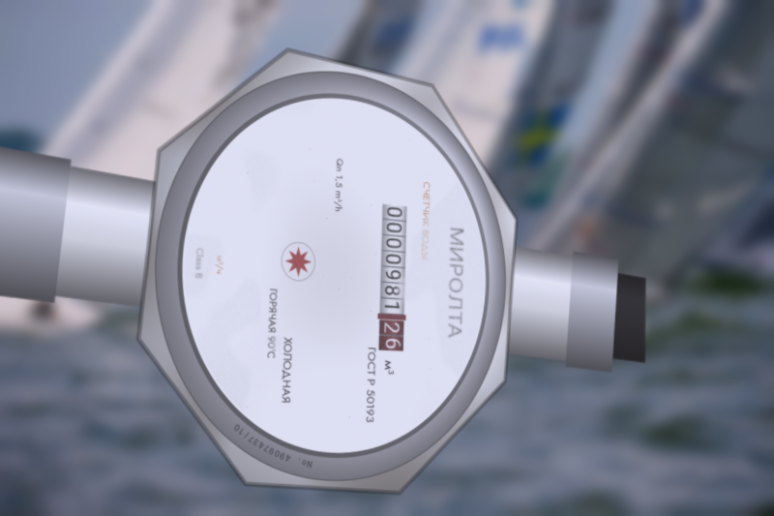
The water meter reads {"value": 981.26, "unit": "m³"}
